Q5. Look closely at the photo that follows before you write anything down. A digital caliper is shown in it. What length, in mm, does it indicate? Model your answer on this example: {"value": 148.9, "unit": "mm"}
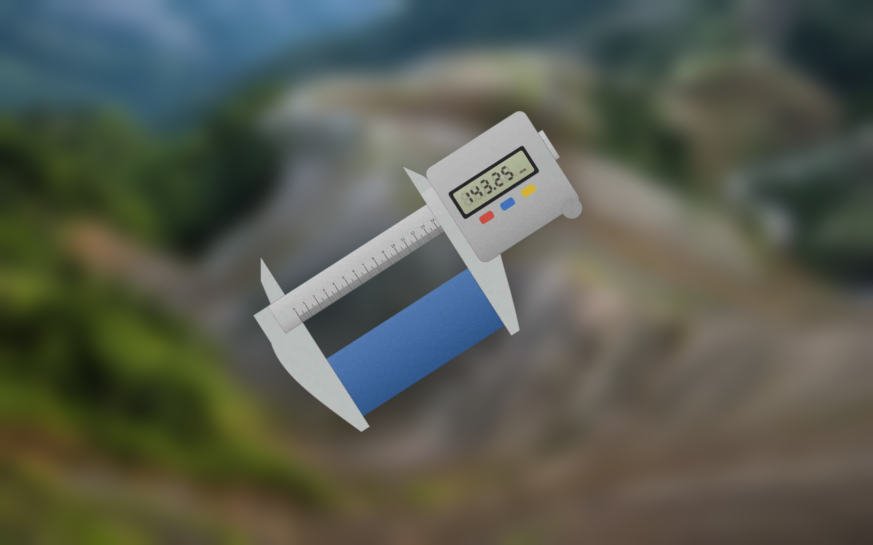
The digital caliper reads {"value": 143.25, "unit": "mm"}
